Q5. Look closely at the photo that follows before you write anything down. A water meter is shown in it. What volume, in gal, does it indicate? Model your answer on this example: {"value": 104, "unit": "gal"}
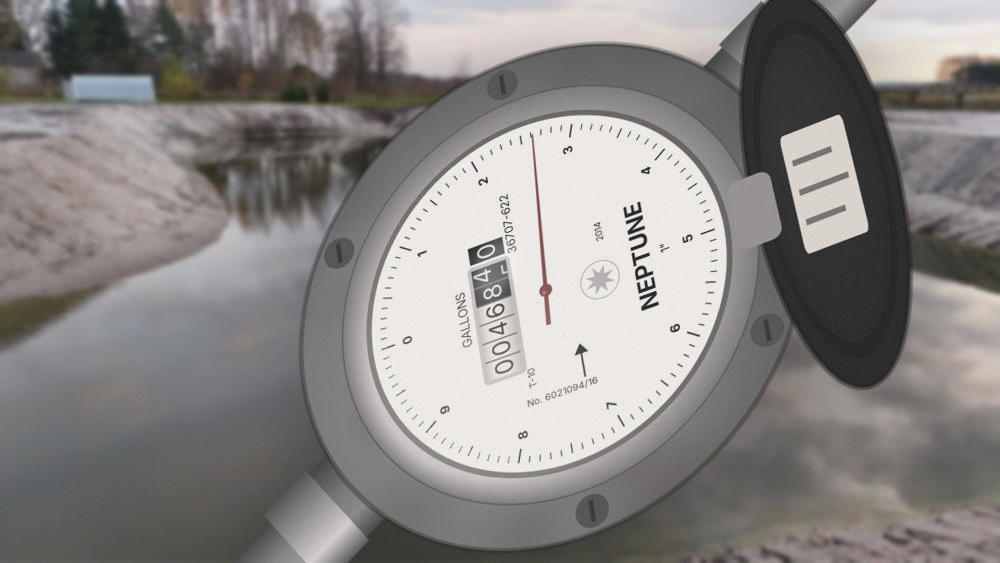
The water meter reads {"value": 46842.6, "unit": "gal"}
